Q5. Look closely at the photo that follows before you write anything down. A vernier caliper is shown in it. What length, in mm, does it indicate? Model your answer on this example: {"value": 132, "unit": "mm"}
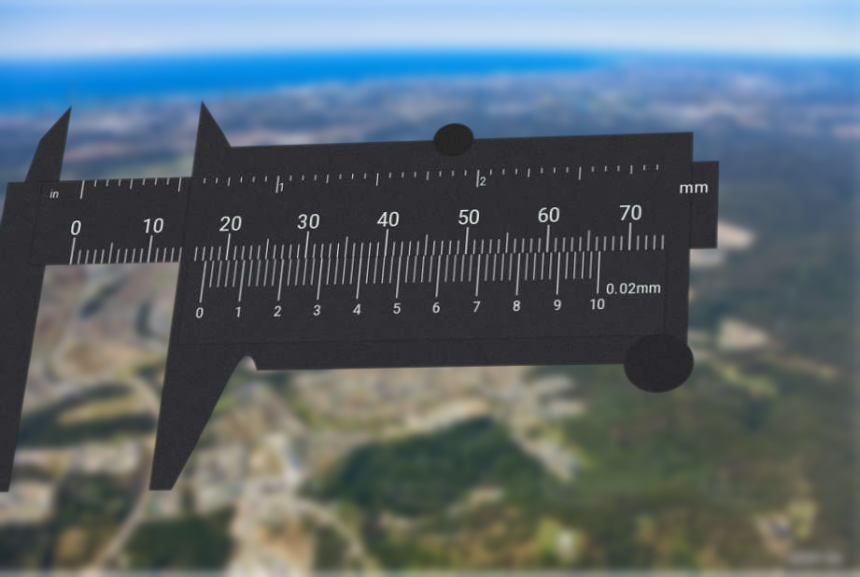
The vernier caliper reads {"value": 17.4, "unit": "mm"}
